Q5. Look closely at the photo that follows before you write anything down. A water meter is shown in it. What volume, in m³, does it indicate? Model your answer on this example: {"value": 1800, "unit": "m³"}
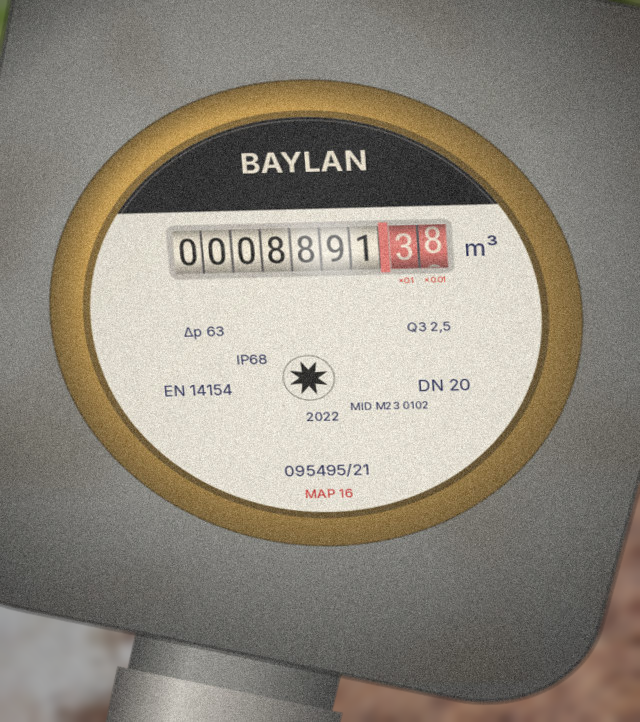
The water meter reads {"value": 8891.38, "unit": "m³"}
